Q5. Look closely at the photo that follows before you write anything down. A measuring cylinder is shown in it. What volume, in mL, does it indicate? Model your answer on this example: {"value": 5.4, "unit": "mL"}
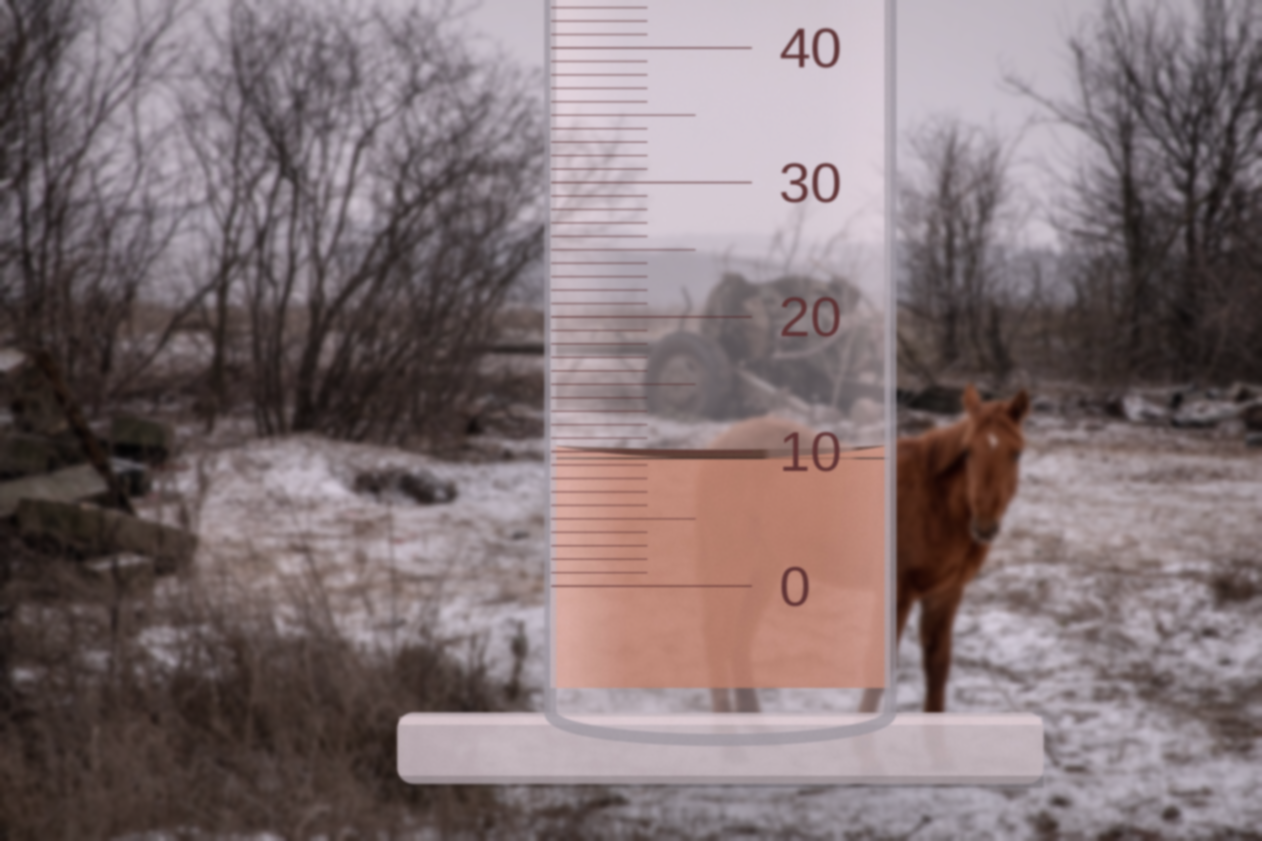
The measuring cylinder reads {"value": 9.5, "unit": "mL"}
